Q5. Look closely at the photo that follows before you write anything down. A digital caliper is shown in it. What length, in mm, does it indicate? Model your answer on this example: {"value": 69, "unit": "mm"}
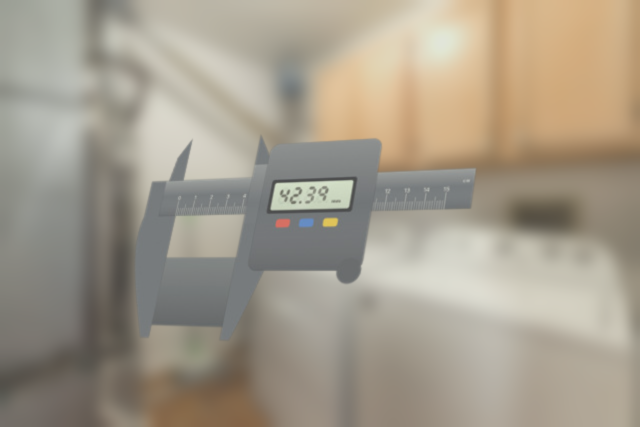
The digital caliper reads {"value": 42.39, "unit": "mm"}
